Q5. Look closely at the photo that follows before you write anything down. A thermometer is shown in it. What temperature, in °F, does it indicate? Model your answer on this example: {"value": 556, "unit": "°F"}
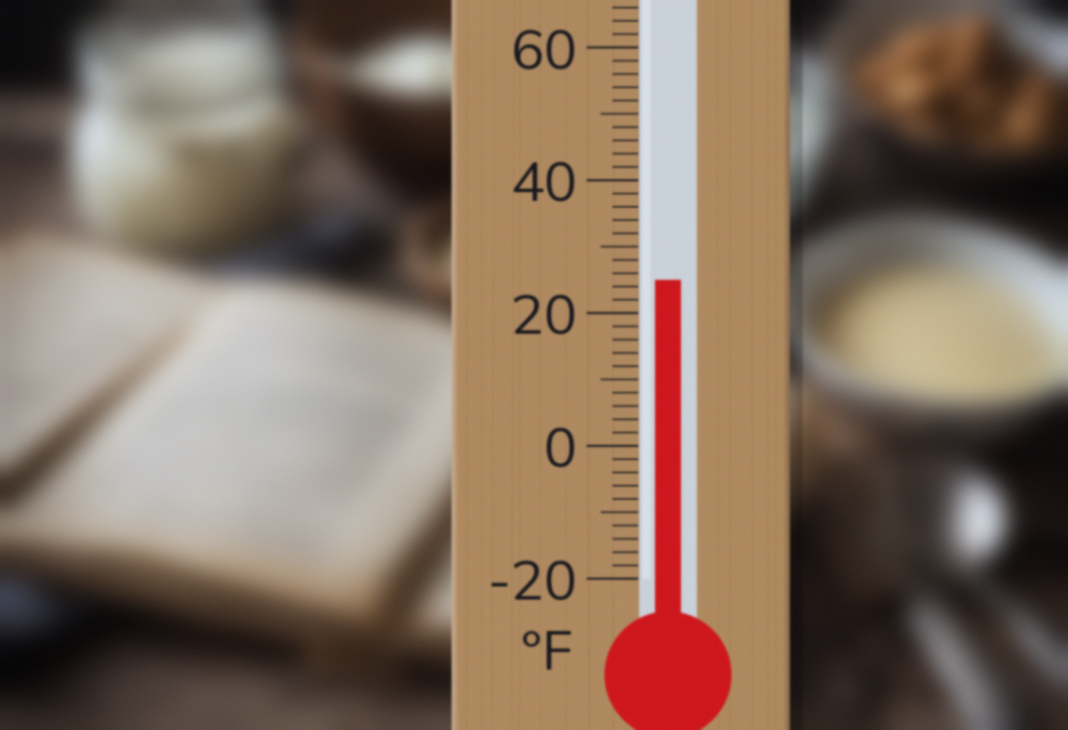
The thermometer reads {"value": 25, "unit": "°F"}
